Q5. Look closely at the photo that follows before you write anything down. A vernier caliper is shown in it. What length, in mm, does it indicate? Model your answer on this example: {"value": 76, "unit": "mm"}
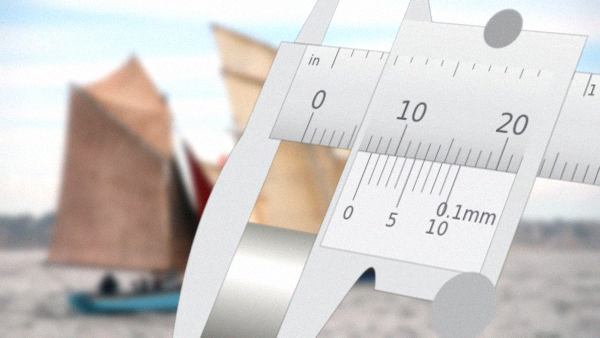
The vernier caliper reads {"value": 7.6, "unit": "mm"}
